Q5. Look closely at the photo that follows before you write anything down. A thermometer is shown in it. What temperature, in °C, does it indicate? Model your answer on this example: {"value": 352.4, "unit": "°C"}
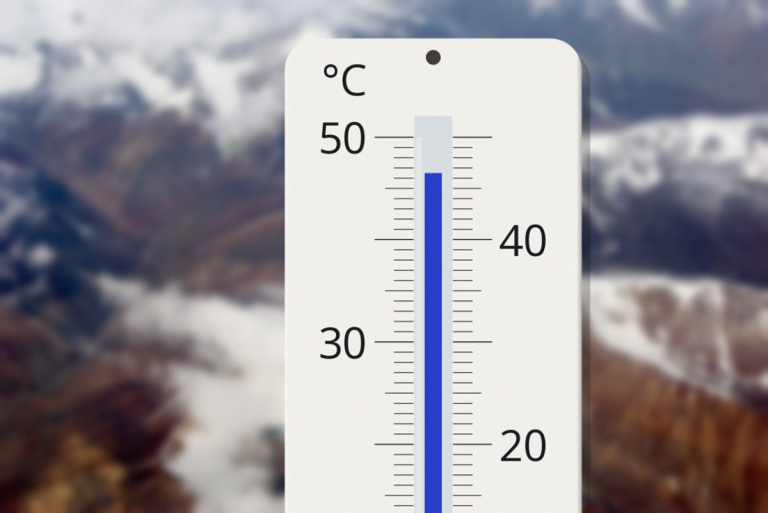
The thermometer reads {"value": 46.5, "unit": "°C"}
